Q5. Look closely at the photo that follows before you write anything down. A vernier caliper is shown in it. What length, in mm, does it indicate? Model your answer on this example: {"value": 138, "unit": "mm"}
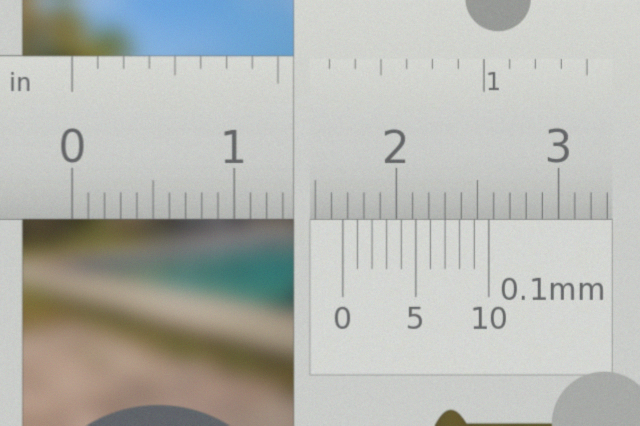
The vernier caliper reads {"value": 16.7, "unit": "mm"}
